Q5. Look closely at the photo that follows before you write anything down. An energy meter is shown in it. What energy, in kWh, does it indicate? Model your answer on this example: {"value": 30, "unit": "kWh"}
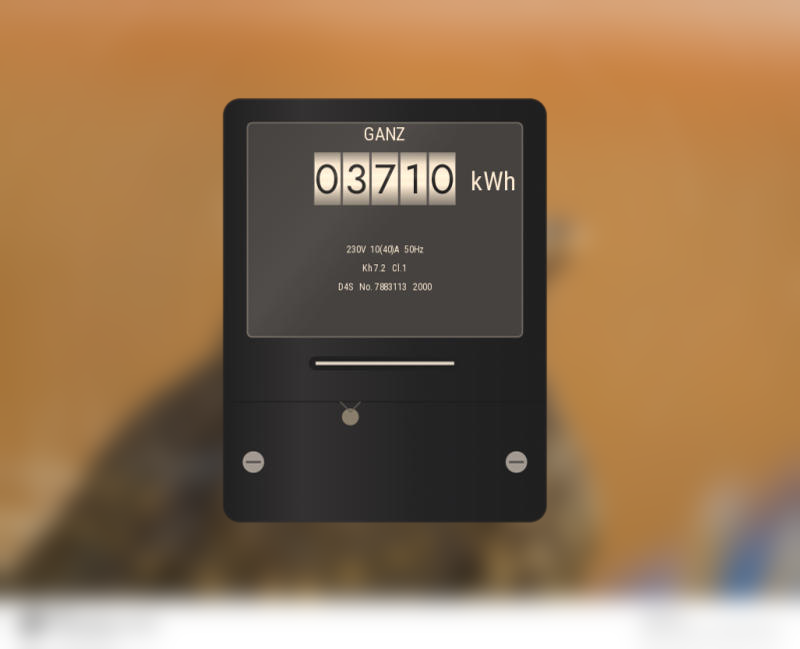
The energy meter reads {"value": 3710, "unit": "kWh"}
